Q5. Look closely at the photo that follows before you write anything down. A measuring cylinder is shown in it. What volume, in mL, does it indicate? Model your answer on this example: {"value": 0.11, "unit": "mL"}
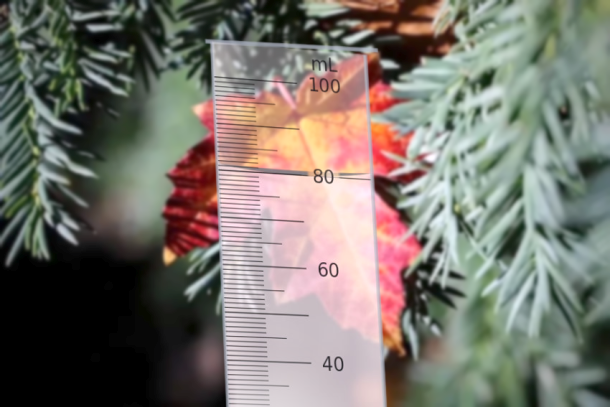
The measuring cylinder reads {"value": 80, "unit": "mL"}
